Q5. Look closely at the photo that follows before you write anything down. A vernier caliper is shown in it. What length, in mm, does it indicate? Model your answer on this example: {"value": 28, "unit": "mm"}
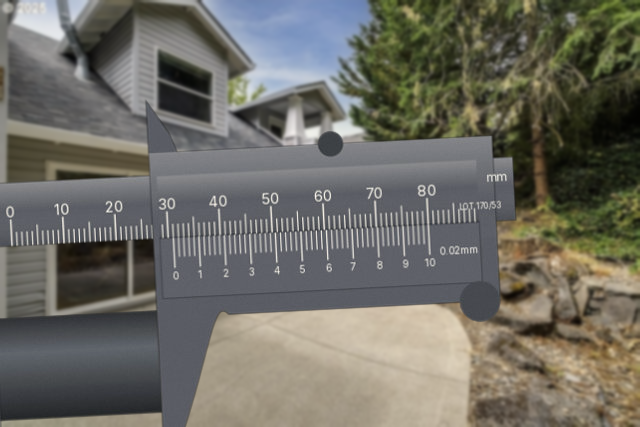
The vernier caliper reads {"value": 31.0, "unit": "mm"}
